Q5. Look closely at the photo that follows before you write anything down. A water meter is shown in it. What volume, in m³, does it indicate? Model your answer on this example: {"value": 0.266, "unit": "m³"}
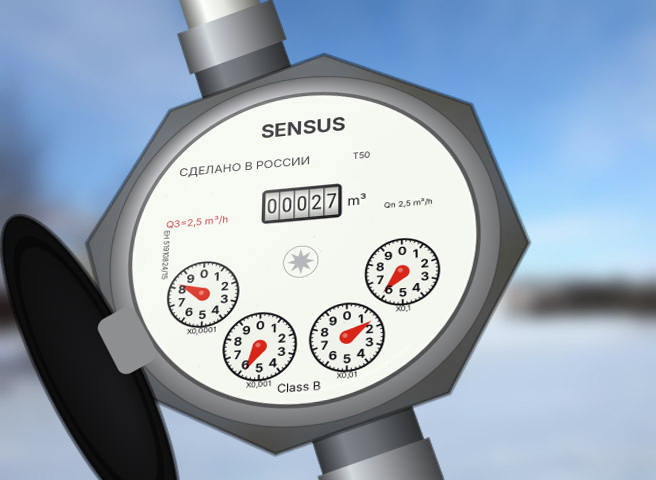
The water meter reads {"value": 27.6158, "unit": "m³"}
